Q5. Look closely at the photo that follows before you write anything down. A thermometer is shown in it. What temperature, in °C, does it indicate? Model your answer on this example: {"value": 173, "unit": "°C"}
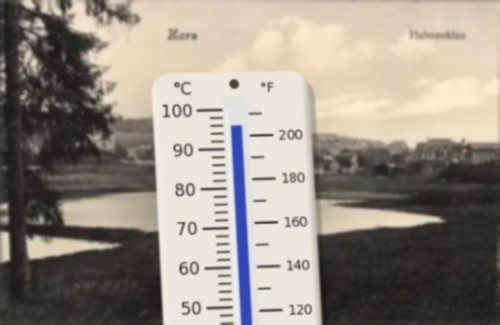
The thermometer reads {"value": 96, "unit": "°C"}
